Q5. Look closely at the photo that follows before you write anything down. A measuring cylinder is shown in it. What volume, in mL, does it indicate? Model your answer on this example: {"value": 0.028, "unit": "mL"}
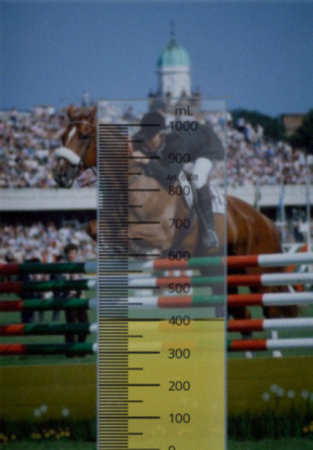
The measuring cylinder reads {"value": 400, "unit": "mL"}
